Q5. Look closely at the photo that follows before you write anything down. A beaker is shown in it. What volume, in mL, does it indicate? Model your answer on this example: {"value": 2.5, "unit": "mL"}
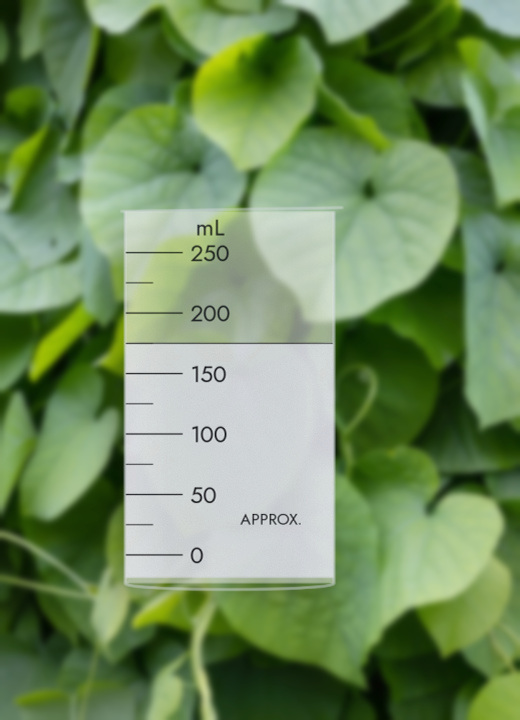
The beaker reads {"value": 175, "unit": "mL"}
